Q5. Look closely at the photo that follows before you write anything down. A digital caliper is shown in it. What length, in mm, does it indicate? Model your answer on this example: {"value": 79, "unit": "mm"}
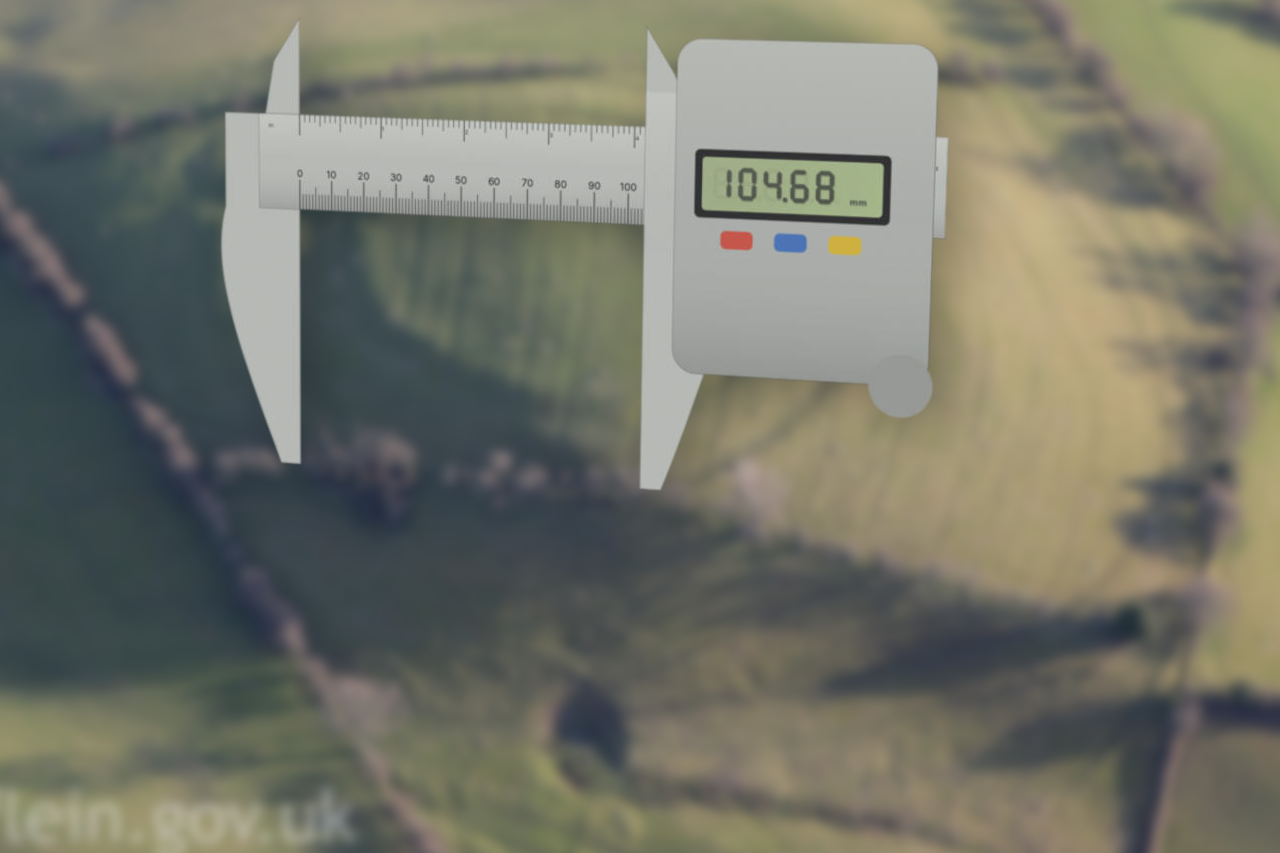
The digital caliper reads {"value": 104.68, "unit": "mm"}
